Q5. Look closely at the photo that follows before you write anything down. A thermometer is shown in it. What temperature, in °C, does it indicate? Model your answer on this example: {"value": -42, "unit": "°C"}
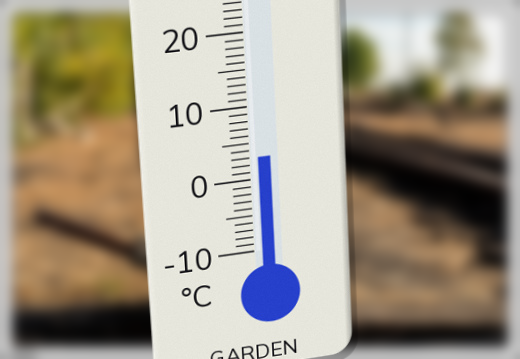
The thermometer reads {"value": 3, "unit": "°C"}
